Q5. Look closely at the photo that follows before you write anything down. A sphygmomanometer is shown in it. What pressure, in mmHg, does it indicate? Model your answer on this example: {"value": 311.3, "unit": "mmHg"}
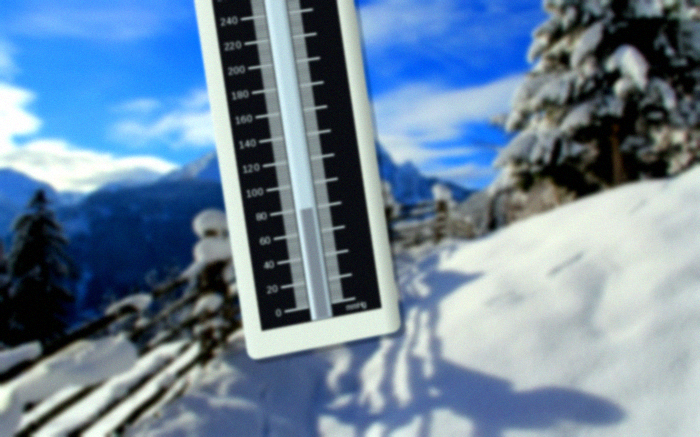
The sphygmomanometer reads {"value": 80, "unit": "mmHg"}
